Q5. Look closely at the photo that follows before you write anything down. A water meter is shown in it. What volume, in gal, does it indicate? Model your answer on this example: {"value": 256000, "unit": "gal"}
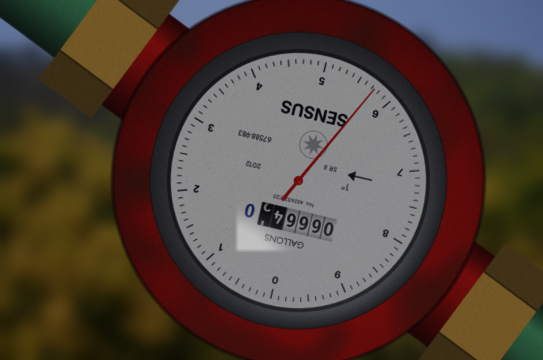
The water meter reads {"value": 666415.7, "unit": "gal"}
